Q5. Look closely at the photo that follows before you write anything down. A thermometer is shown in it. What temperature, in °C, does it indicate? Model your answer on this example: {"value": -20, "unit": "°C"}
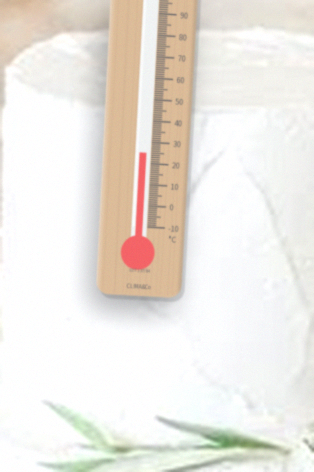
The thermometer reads {"value": 25, "unit": "°C"}
